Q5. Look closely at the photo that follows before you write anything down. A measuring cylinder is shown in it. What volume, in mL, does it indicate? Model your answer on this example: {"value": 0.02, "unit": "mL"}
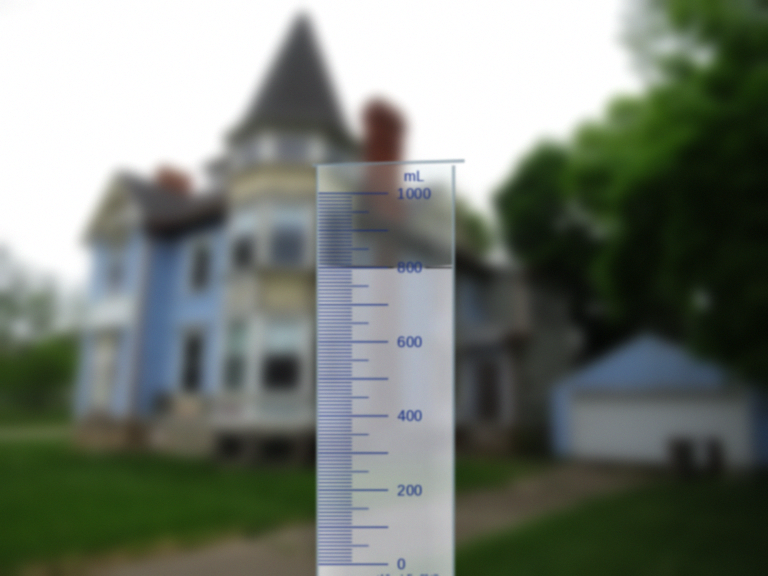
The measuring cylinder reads {"value": 800, "unit": "mL"}
